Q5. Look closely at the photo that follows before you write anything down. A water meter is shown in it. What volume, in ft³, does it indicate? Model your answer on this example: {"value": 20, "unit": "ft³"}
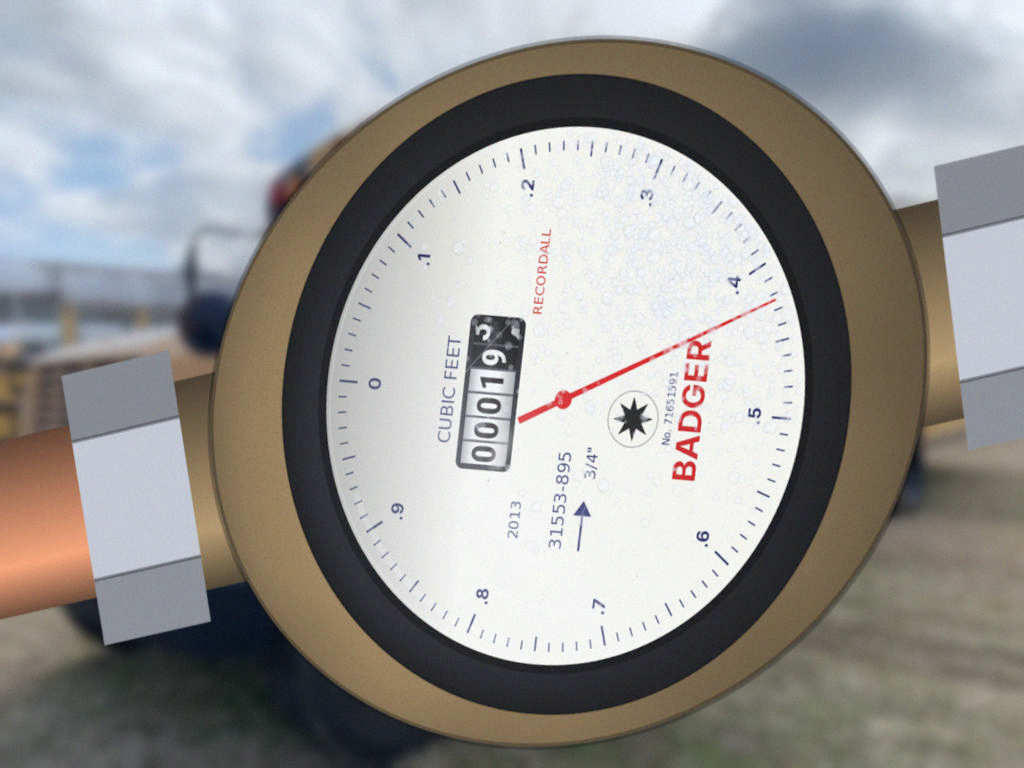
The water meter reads {"value": 193.42, "unit": "ft³"}
